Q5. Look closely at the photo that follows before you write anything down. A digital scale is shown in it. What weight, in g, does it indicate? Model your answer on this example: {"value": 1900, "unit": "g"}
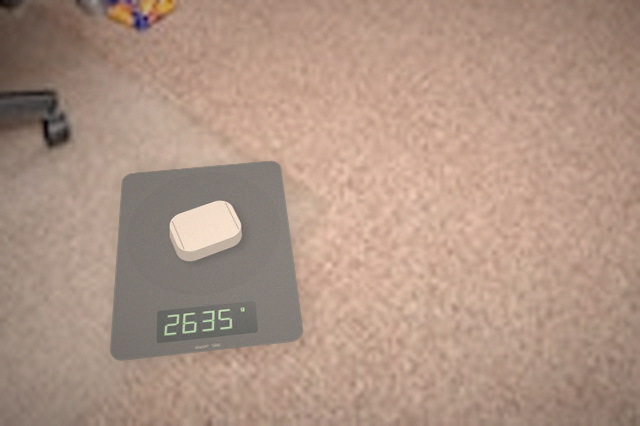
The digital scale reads {"value": 2635, "unit": "g"}
